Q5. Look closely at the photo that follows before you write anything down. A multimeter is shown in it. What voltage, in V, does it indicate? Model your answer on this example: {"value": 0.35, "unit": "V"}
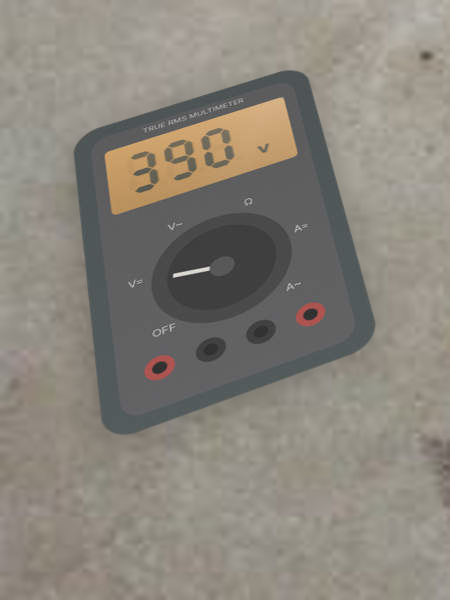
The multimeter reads {"value": 390, "unit": "V"}
